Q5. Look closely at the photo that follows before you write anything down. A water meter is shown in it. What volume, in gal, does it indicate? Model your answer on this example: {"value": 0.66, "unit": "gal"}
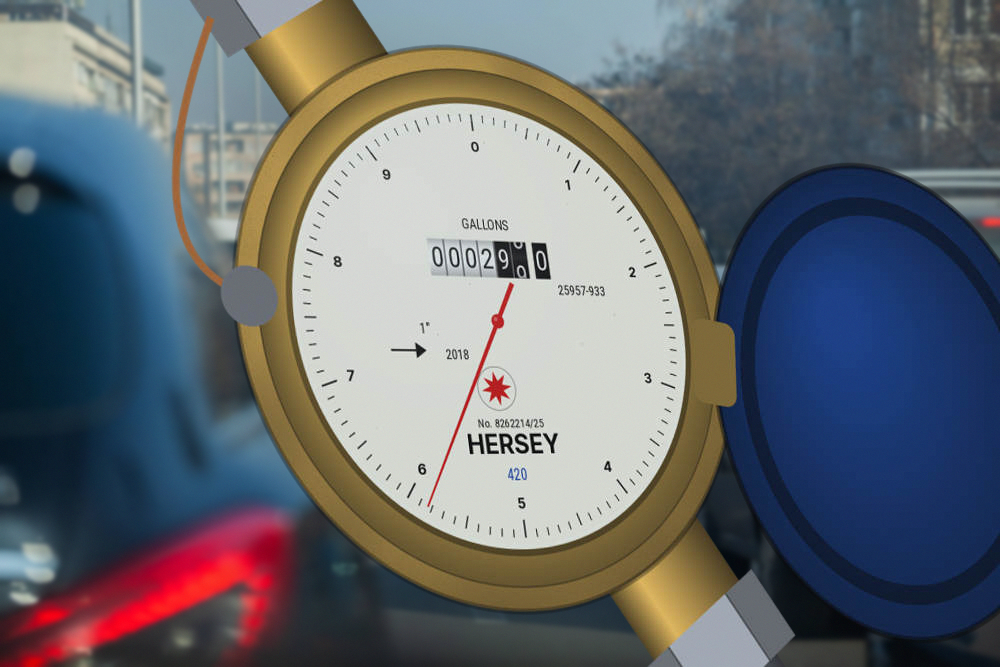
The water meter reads {"value": 2985.8, "unit": "gal"}
